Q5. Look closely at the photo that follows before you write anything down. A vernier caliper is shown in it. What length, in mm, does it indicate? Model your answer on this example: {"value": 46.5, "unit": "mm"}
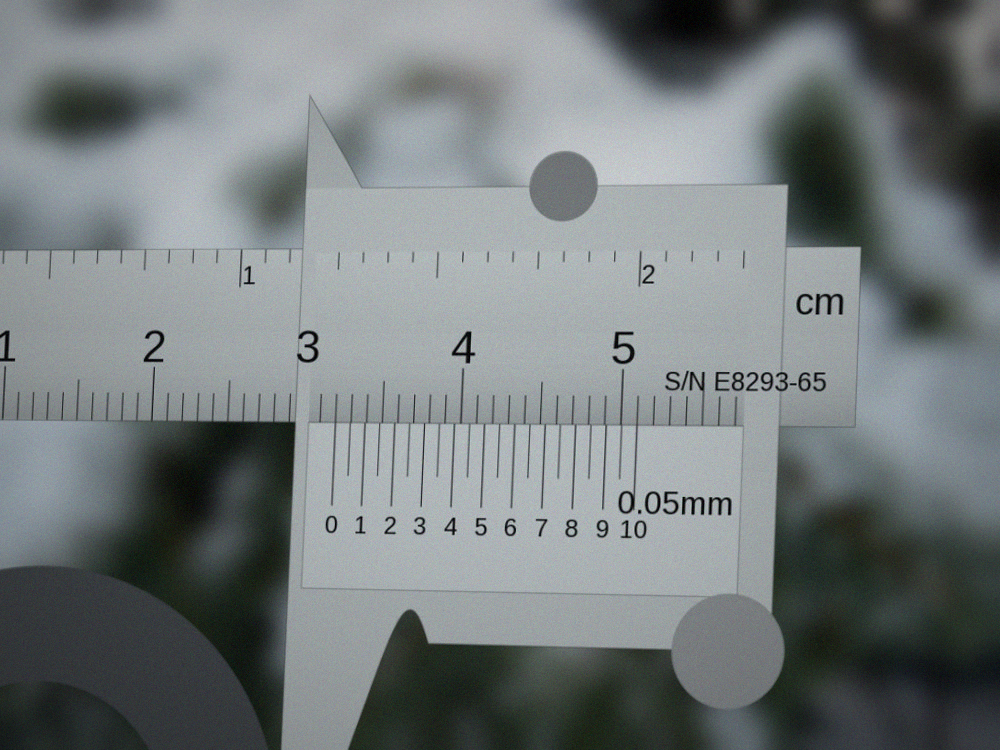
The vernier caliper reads {"value": 32.0, "unit": "mm"}
